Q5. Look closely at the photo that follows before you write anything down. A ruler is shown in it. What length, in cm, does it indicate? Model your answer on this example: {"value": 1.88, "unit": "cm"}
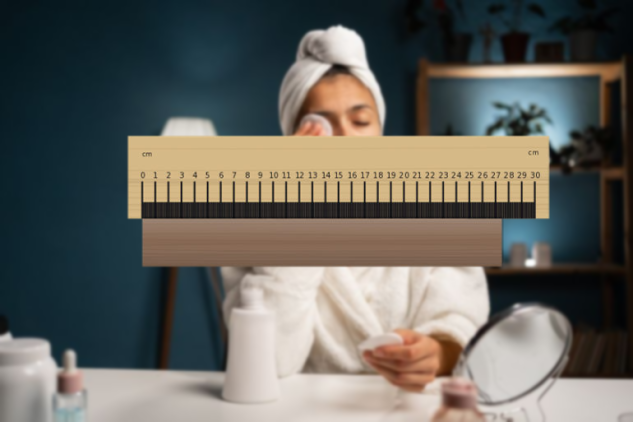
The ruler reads {"value": 27.5, "unit": "cm"}
